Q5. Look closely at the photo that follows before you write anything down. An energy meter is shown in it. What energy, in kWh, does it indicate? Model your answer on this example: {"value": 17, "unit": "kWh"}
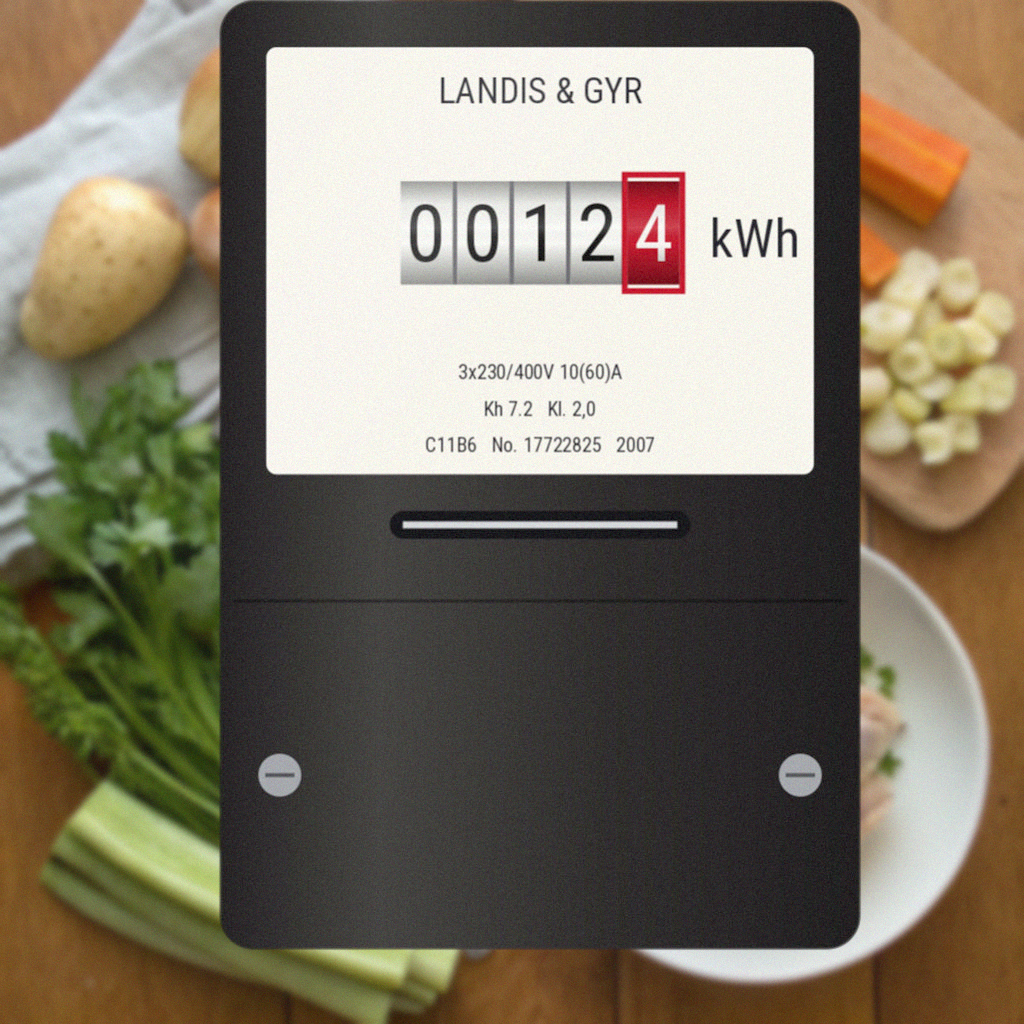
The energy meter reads {"value": 12.4, "unit": "kWh"}
